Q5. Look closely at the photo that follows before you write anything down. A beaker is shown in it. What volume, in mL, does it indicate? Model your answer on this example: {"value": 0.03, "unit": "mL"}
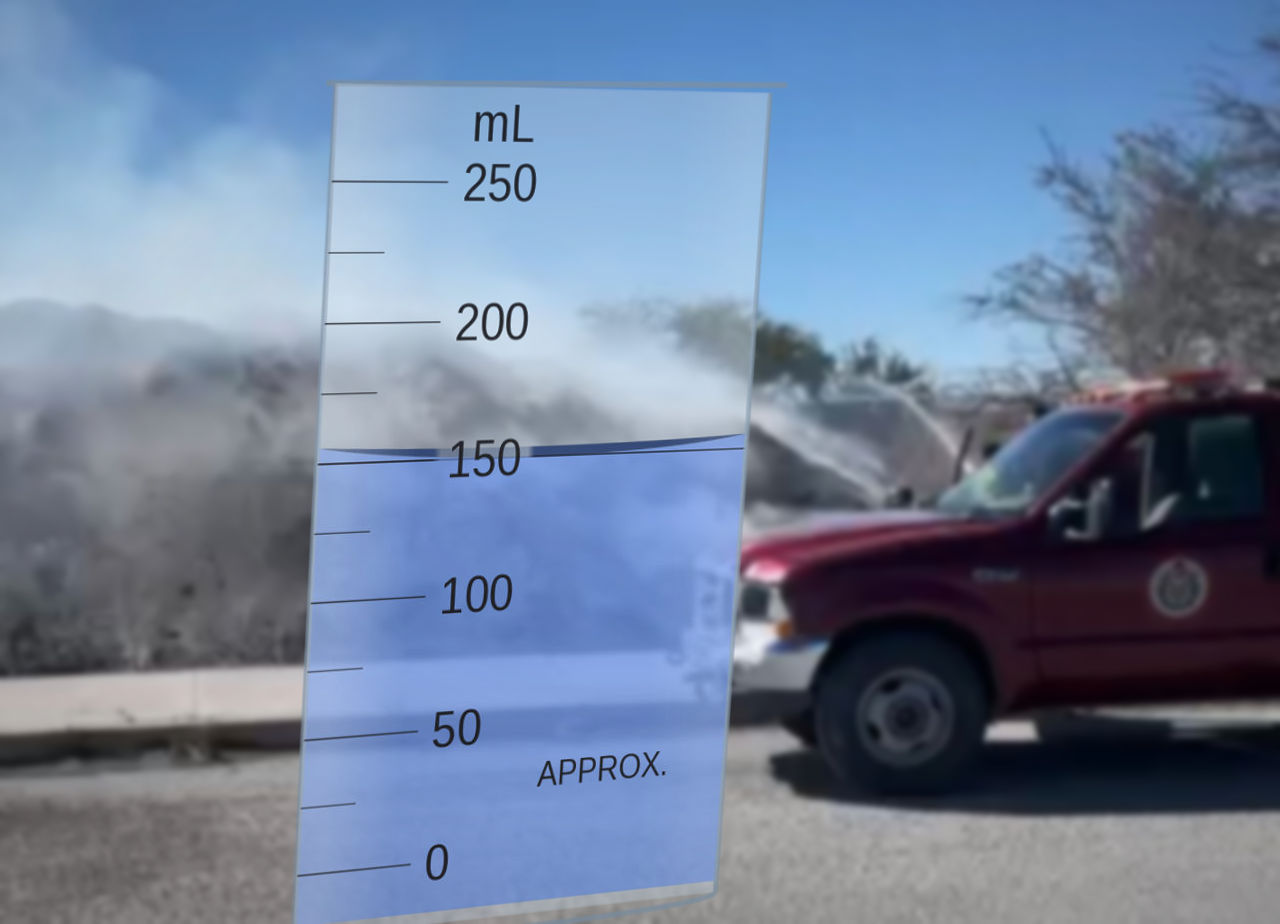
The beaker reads {"value": 150, "unit": "mL"}
